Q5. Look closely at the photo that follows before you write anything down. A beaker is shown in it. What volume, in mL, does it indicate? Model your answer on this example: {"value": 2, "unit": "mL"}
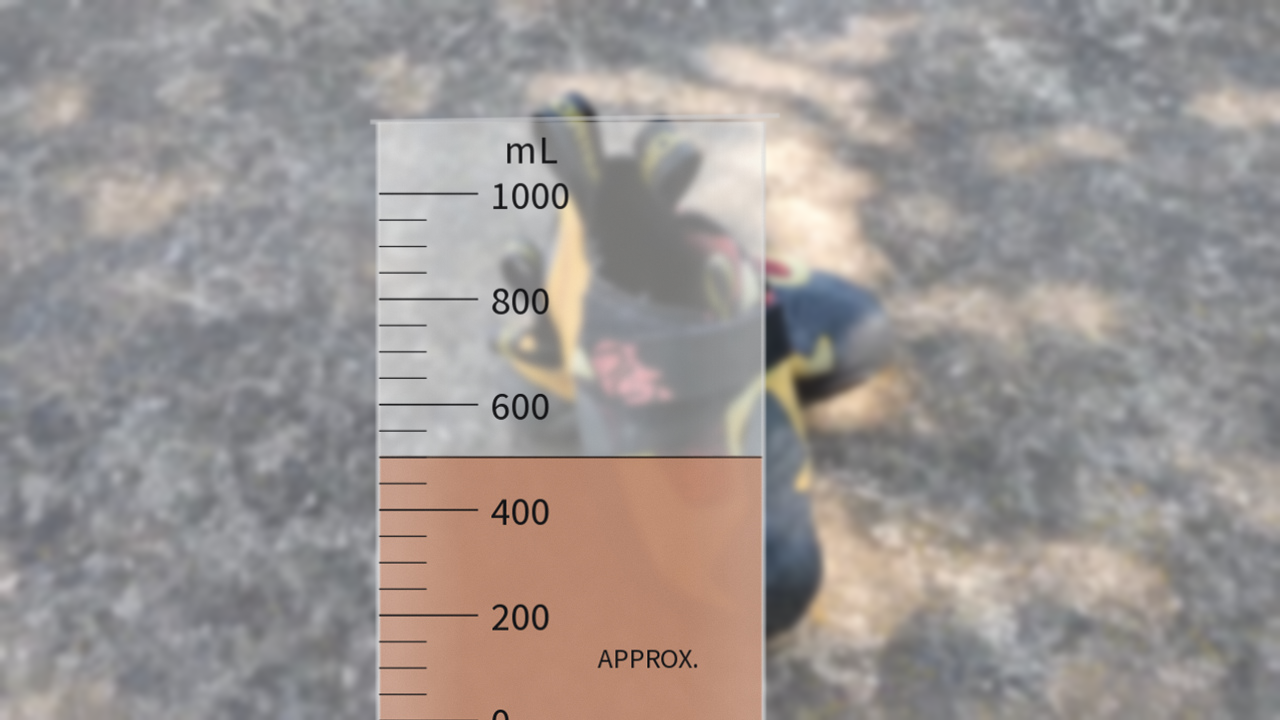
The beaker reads {"value": 500, "unit": "mL"}
